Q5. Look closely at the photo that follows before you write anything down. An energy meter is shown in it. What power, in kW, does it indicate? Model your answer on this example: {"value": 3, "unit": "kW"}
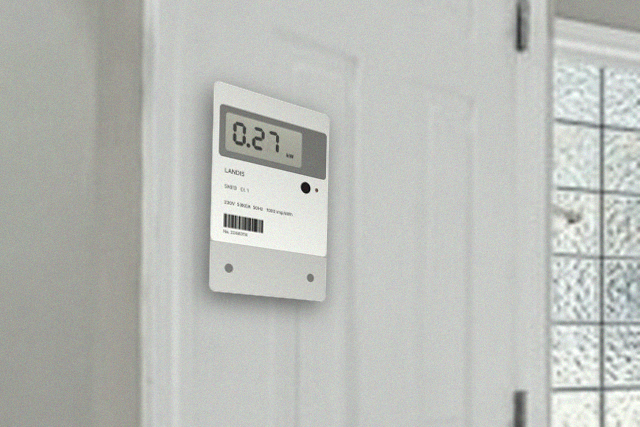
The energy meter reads {"value": 0.27, "unit": "kW"}
